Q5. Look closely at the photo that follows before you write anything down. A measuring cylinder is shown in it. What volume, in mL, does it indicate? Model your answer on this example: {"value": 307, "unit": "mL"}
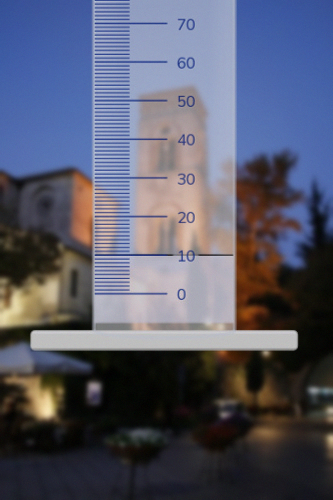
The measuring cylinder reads {"value": 10, "unit": "mL"}
